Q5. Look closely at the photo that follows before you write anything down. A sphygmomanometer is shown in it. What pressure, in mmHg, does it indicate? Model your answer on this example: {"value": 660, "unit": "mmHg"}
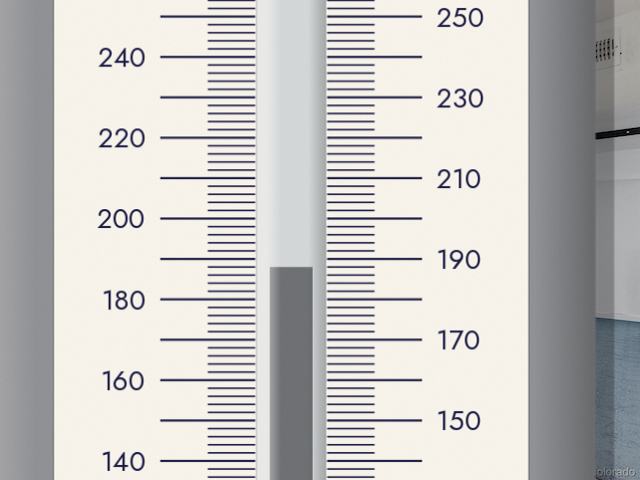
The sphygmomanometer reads {"value": 188, "unit": "mmHg"}
